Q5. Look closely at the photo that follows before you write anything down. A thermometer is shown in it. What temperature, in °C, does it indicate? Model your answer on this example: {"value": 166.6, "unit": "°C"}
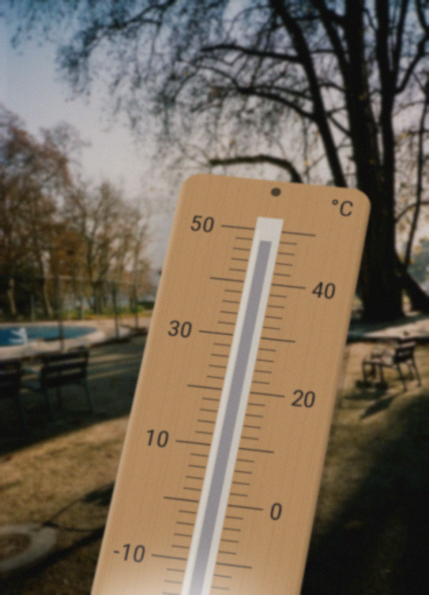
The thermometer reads {"value": 48, "unit": "°C"}
